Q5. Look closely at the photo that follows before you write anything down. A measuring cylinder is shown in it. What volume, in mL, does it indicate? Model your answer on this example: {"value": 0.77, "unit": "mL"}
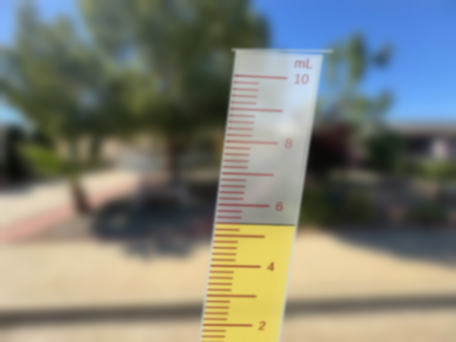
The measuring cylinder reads {"value": 5.4, "unit": "mL"}
